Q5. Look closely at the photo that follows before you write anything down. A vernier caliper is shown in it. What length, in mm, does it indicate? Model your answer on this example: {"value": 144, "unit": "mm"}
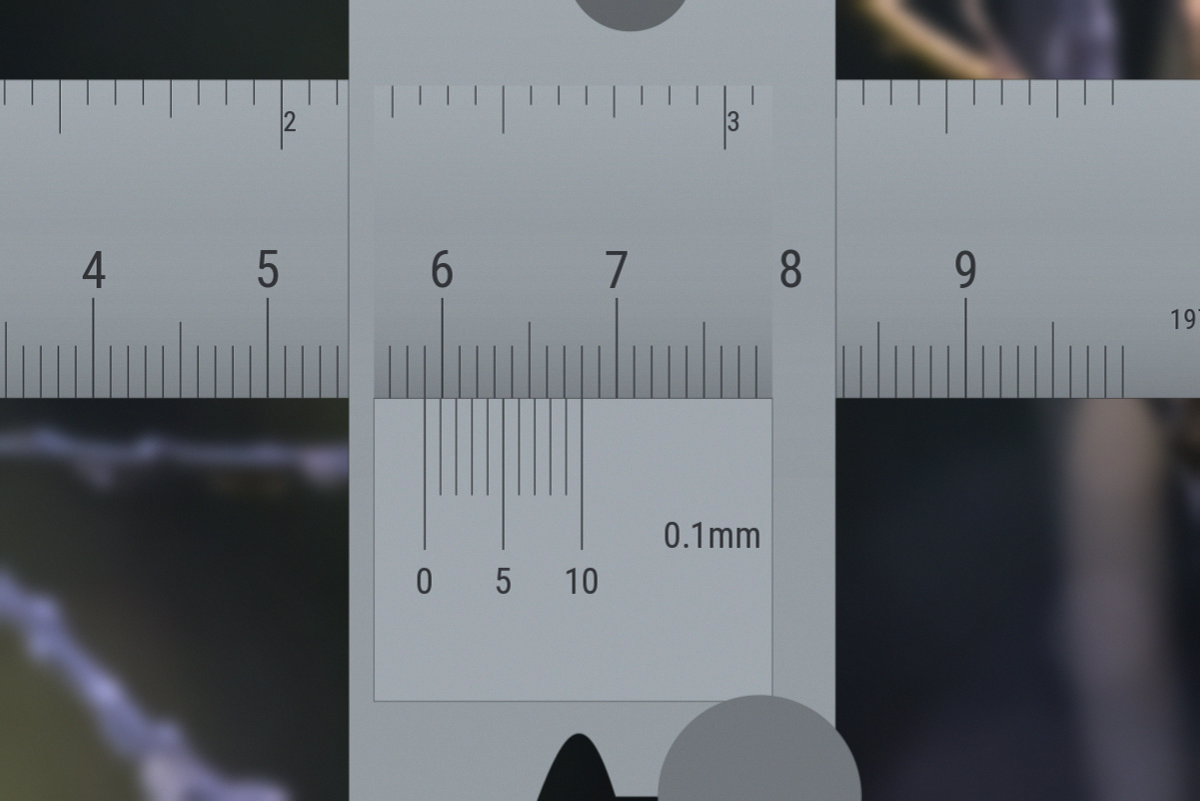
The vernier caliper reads {"value": 59.0, "unit": "mm"}
